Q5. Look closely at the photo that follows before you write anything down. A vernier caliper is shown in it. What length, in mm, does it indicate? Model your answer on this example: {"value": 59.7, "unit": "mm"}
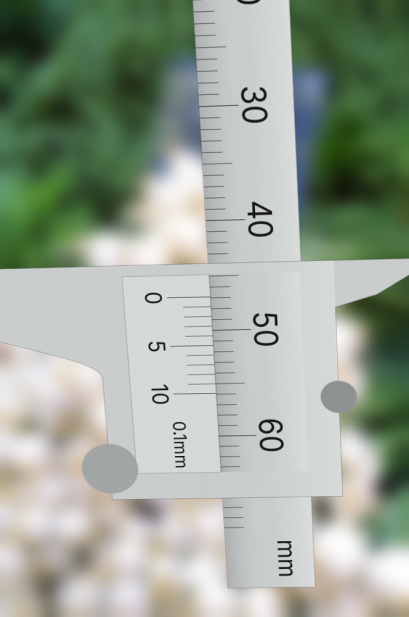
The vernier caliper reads {"value": 46.9, "unit": "mm"}
